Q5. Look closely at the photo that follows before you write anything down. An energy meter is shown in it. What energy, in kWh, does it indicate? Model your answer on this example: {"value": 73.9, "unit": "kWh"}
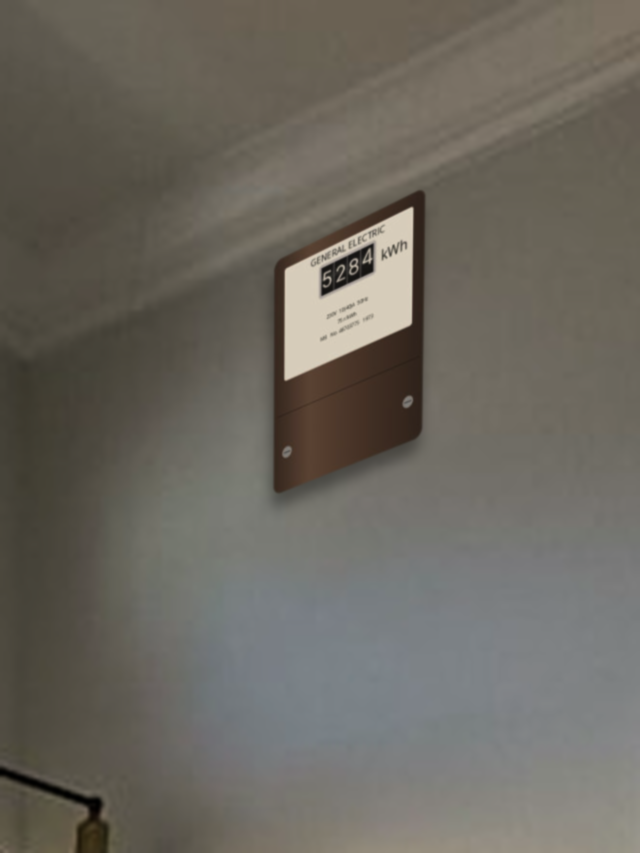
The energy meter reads {"value": 5284, "unit": "kWh"}
